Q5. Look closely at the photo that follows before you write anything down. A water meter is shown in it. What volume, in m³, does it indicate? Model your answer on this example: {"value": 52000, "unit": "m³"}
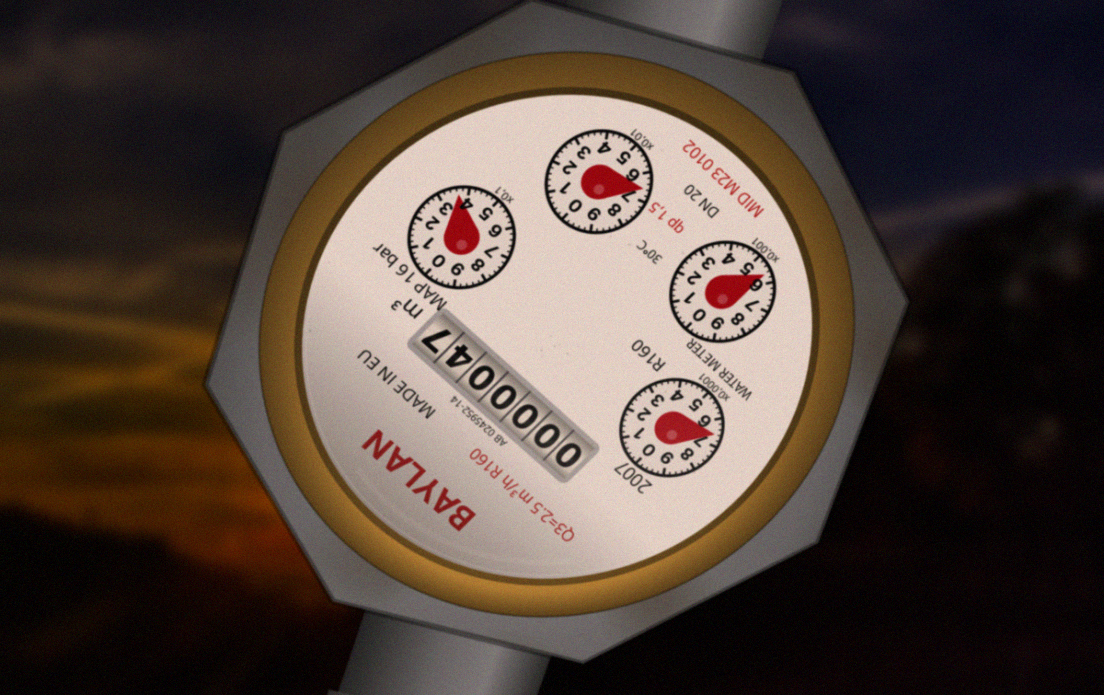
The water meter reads {"value": 47.3656, "unit": "m³"}
